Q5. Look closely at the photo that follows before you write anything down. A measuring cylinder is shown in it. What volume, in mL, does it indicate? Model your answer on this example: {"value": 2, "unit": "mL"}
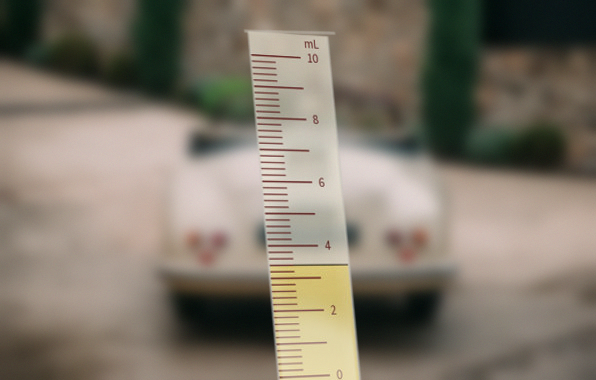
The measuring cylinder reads {"value": 3.4, "unit": "mL"}
